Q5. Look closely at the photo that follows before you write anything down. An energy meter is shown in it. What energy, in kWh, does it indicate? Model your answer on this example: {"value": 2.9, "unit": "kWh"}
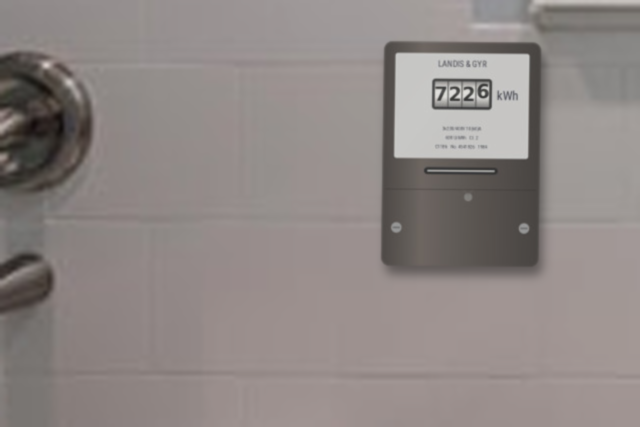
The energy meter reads {"value": 7226, "unit": "kWh"}
